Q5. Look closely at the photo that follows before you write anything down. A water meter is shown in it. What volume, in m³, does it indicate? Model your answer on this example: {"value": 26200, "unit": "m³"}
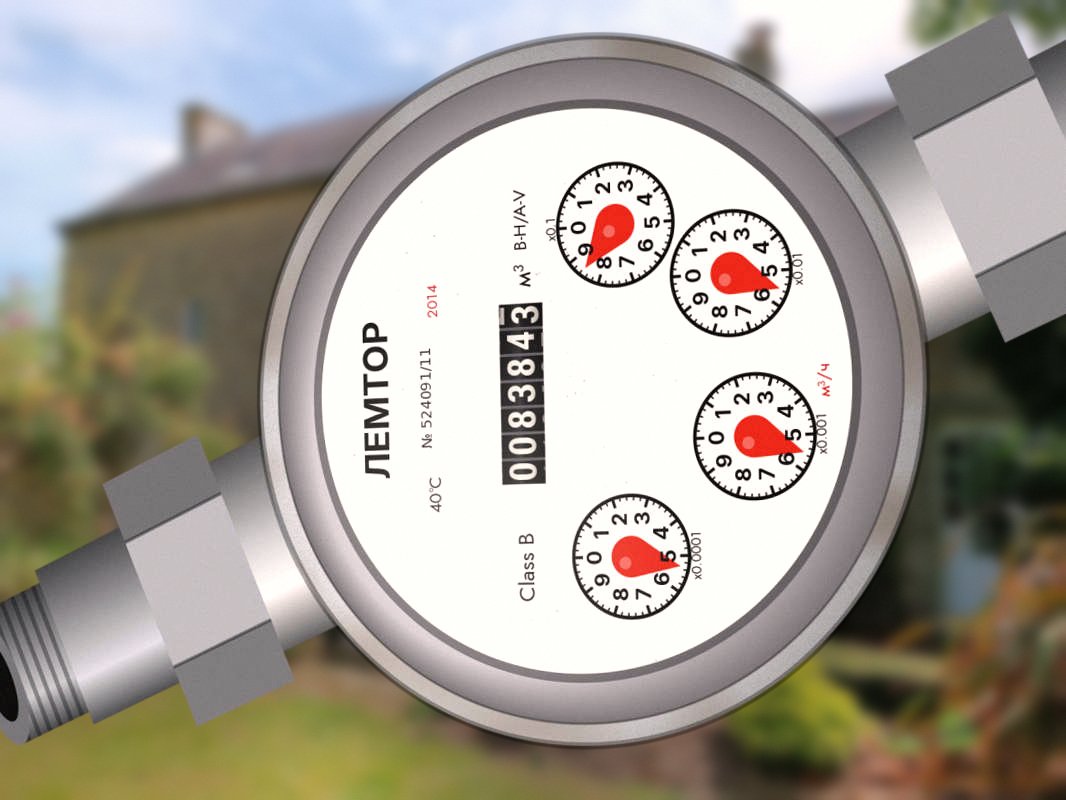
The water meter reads {"value": 83842.8555, "unit": "m³"}
